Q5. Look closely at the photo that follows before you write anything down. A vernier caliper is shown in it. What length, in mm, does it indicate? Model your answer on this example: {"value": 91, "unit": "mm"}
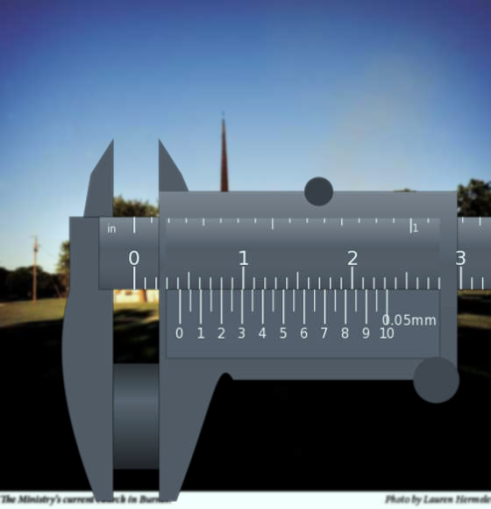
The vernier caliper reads {"value": 4.2, "unit": "mm"}
